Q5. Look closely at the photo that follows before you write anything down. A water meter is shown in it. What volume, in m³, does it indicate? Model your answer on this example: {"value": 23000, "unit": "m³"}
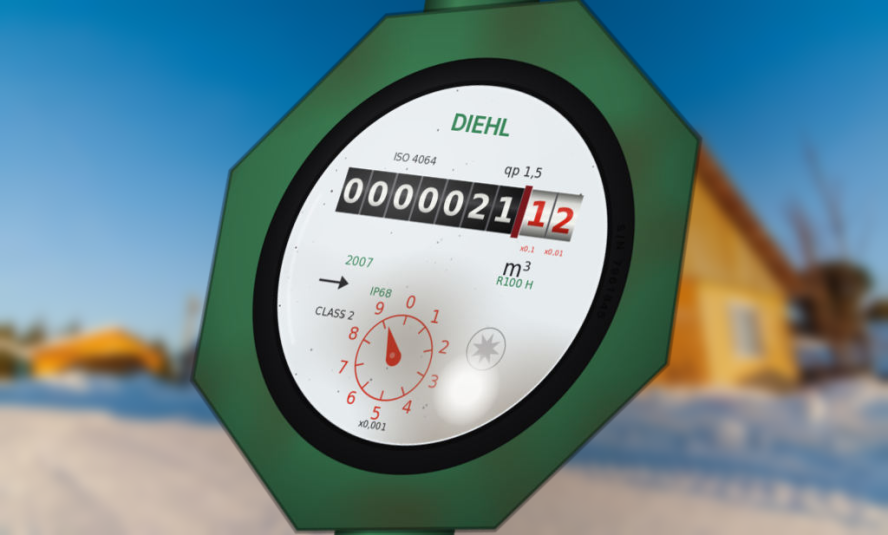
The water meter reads {"value": 21.119, "unit": "m³"}
